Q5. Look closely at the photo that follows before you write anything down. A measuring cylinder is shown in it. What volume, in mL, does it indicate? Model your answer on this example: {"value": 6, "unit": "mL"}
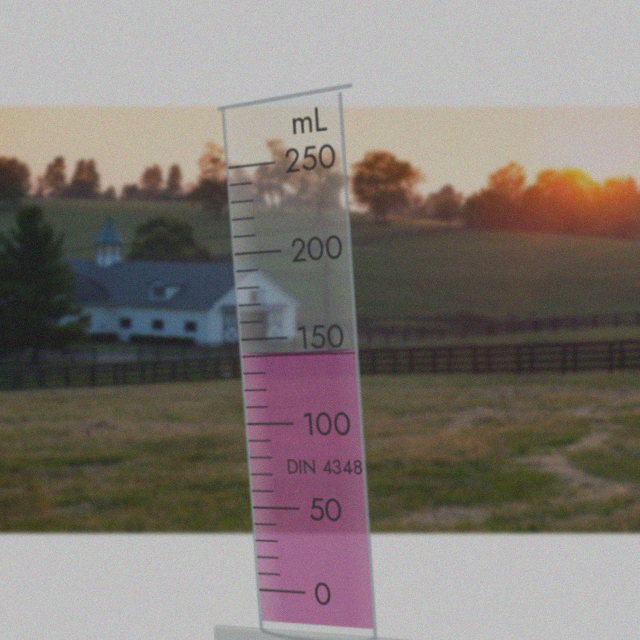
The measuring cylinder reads {"value": 140, "unit": "mL"}
